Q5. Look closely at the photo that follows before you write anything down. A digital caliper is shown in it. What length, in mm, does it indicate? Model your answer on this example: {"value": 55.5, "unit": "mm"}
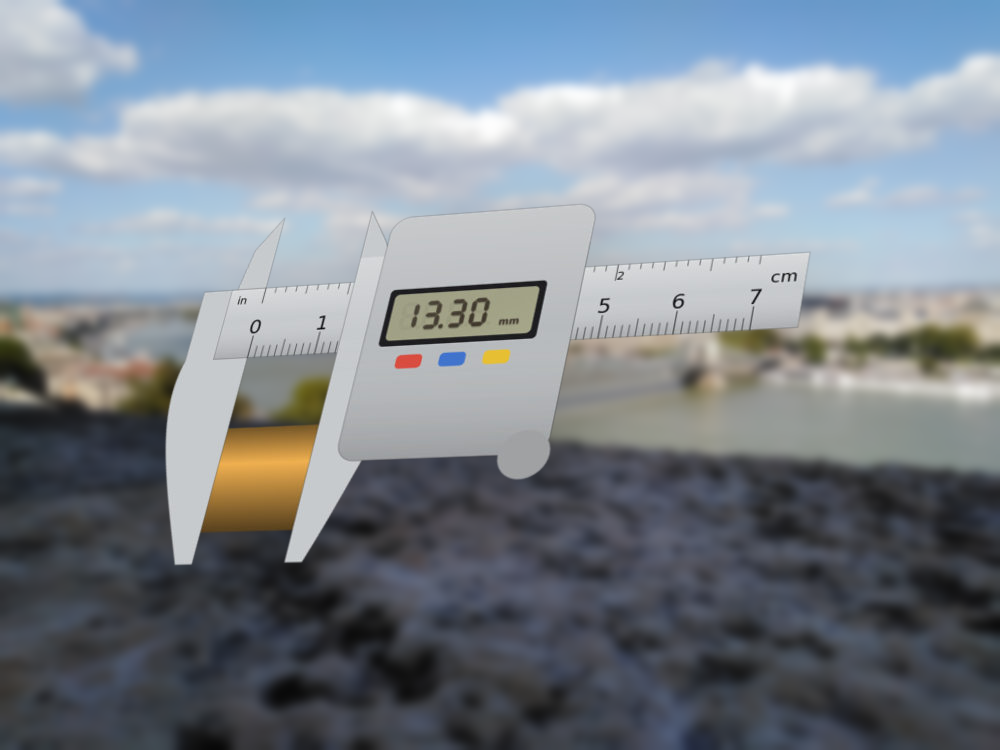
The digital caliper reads {"value": 13.30, "unit": "mm"}
